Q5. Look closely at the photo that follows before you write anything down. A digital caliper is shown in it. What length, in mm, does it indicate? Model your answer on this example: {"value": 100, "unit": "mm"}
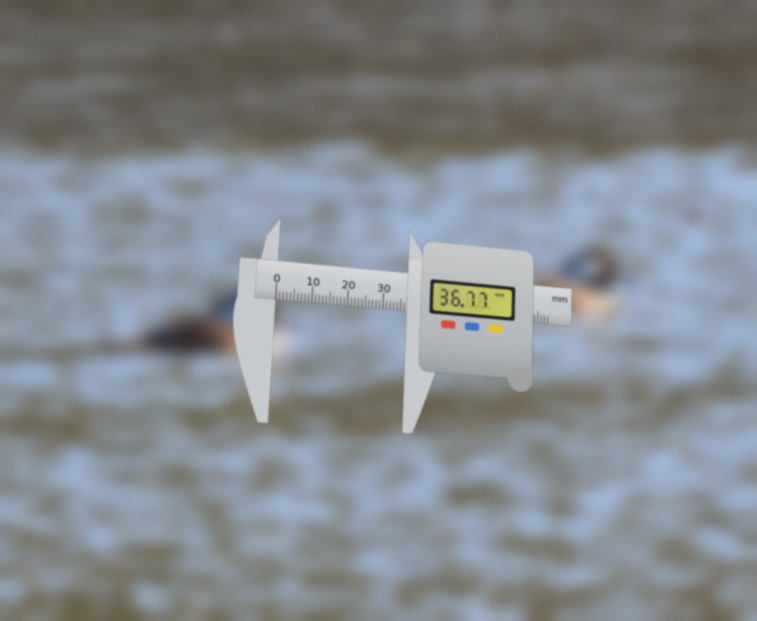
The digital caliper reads {"value": 36.77, "unit": "mm"}
